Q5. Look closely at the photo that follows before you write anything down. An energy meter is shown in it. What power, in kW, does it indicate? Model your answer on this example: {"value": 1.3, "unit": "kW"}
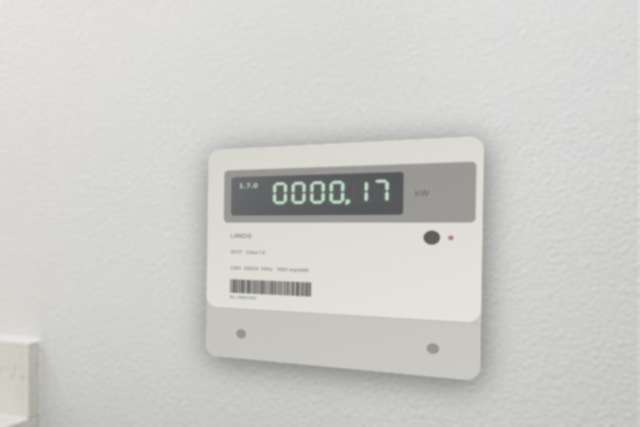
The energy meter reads {"value": 0.17, "unit": "kW"}
